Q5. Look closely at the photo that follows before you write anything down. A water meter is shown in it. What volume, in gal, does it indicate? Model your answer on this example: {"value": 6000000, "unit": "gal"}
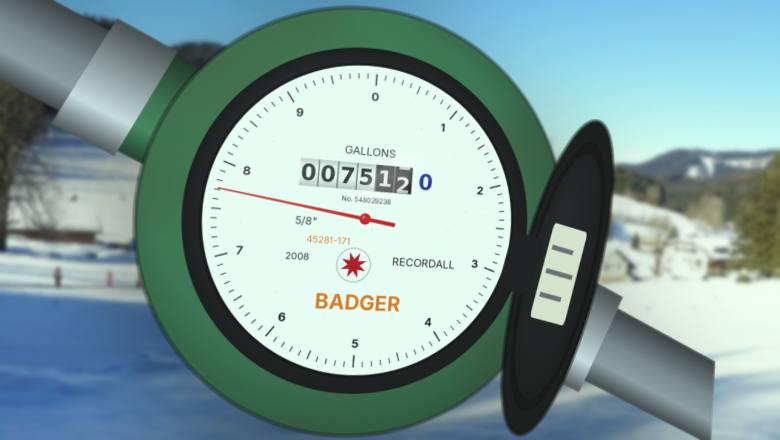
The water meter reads {"value": 75117.7, "unit": "gal"}
